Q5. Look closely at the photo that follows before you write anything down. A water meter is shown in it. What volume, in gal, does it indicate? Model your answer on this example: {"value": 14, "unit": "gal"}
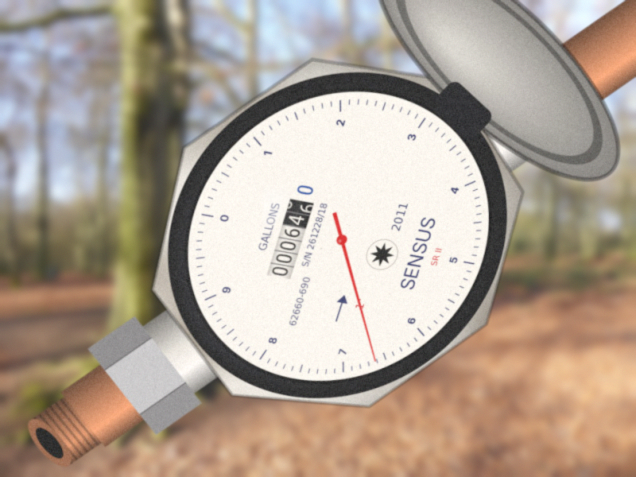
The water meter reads {"value": 6456.6, "unit": "gal"}
